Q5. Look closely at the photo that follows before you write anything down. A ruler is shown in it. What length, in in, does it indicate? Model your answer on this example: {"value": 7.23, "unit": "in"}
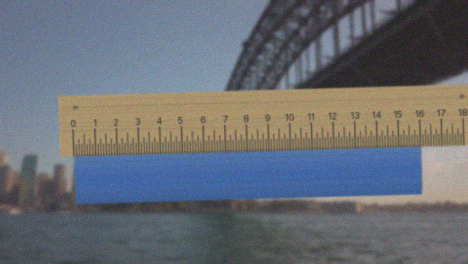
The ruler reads {"value": 16, "unit": "in"}
